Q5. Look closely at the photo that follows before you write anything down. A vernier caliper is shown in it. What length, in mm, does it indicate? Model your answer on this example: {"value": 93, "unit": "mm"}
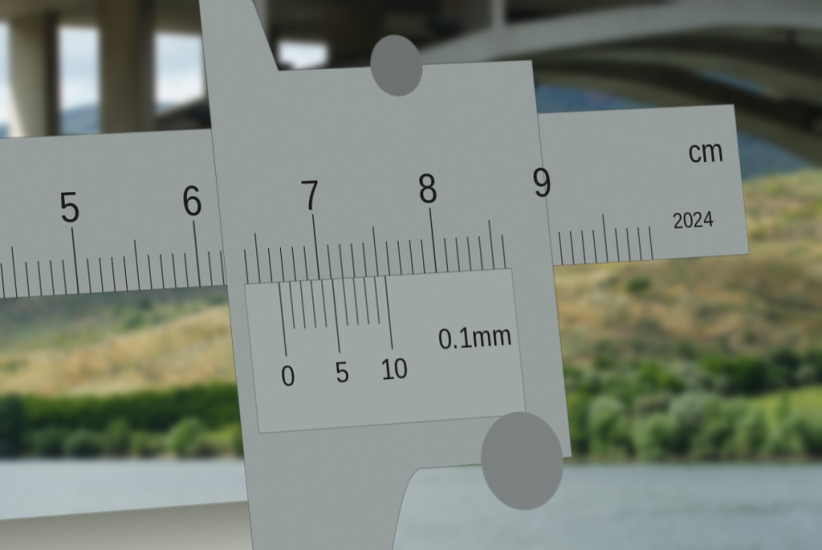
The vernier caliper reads {"value": 66.6, "unit": "mm"}
